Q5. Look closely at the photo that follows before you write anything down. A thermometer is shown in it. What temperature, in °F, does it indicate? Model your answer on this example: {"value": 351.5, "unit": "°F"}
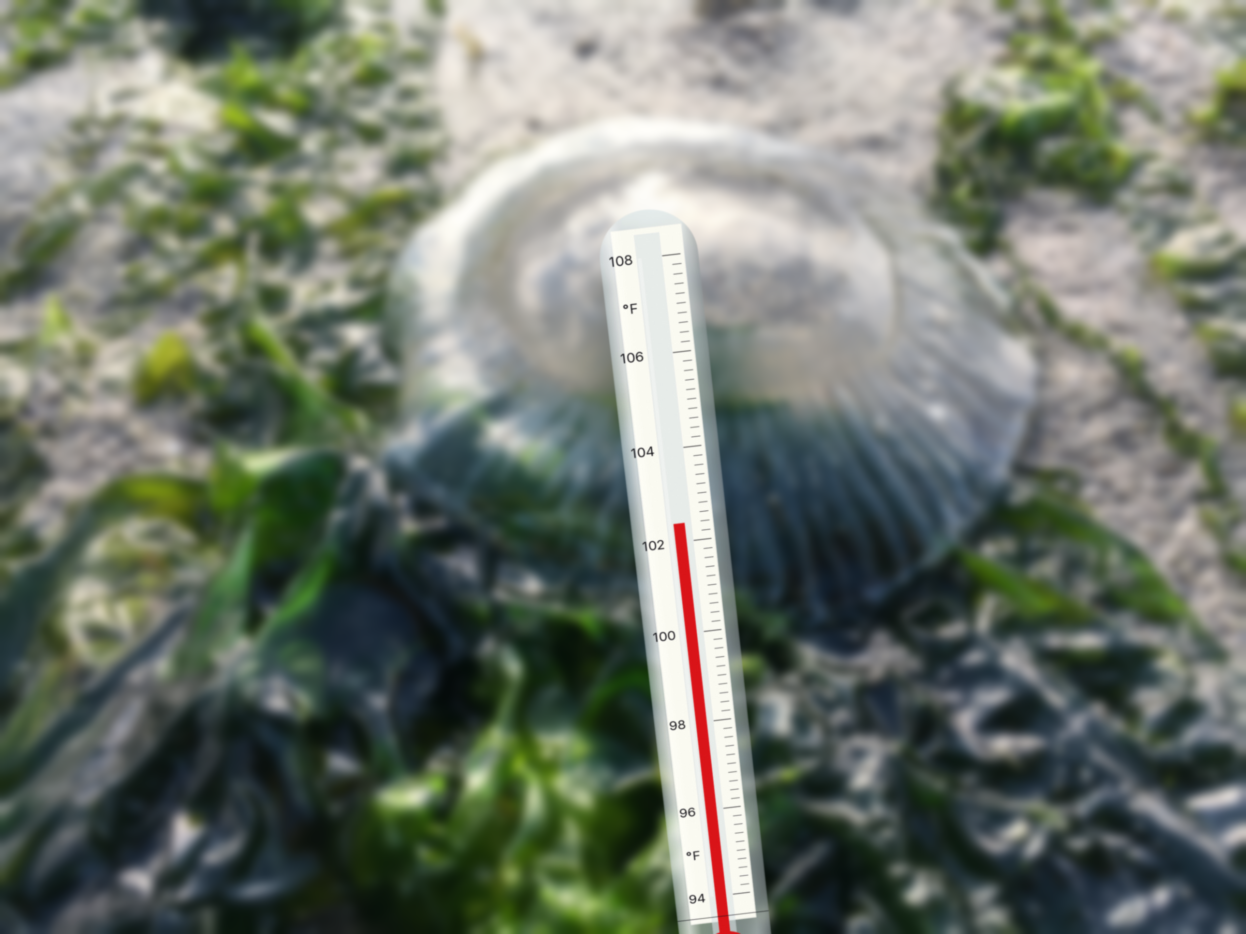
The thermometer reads {"value": 102.4, "unit": "°F"}
